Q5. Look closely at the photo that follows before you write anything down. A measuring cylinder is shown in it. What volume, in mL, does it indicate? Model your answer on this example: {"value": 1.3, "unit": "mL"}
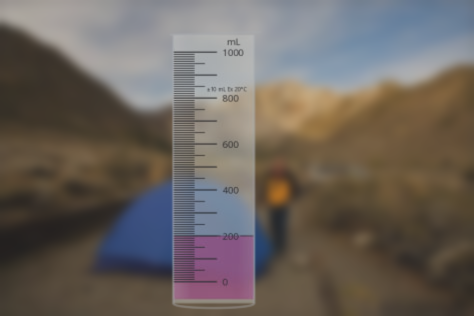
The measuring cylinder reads {"value": 200, "unit": "mL"}
